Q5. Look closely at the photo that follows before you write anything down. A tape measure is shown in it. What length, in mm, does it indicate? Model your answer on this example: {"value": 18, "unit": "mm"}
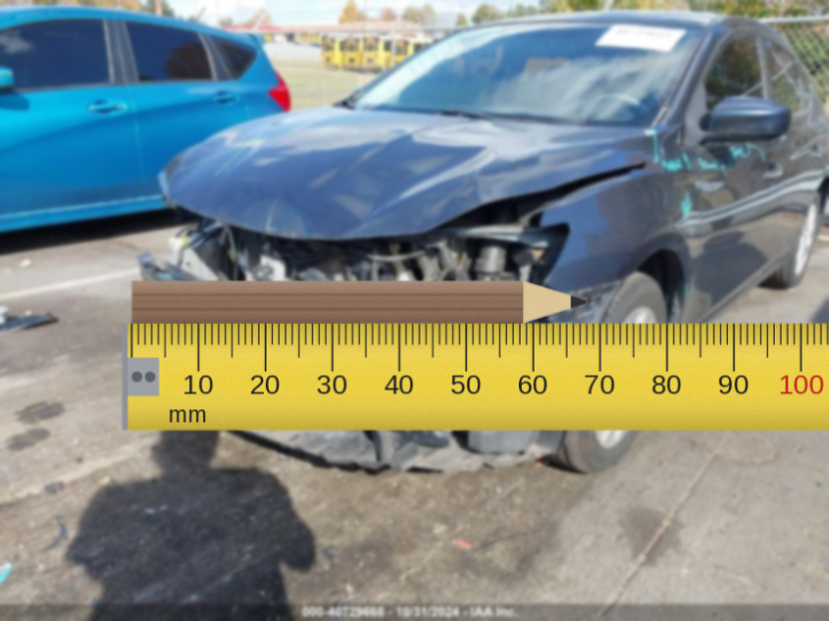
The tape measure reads {"value": 68, "unit": "mm"}
